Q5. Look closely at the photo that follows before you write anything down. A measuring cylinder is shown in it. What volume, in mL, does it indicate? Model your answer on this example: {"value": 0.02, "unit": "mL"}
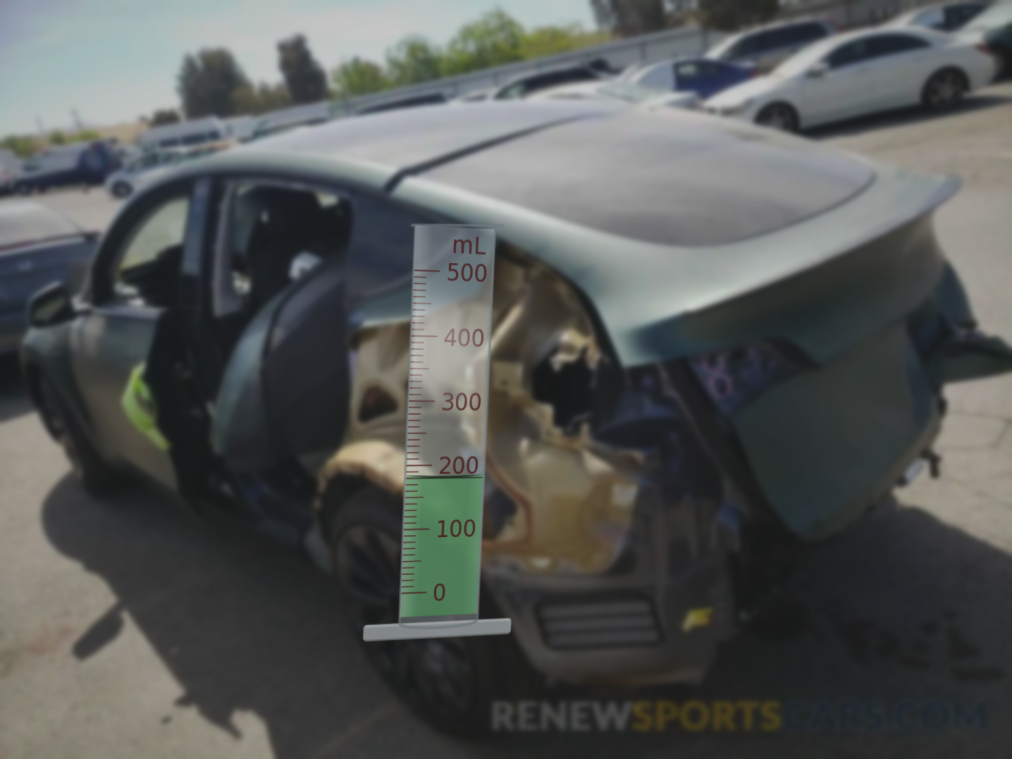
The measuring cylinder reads {"value": 180, "unit": "mL"}
